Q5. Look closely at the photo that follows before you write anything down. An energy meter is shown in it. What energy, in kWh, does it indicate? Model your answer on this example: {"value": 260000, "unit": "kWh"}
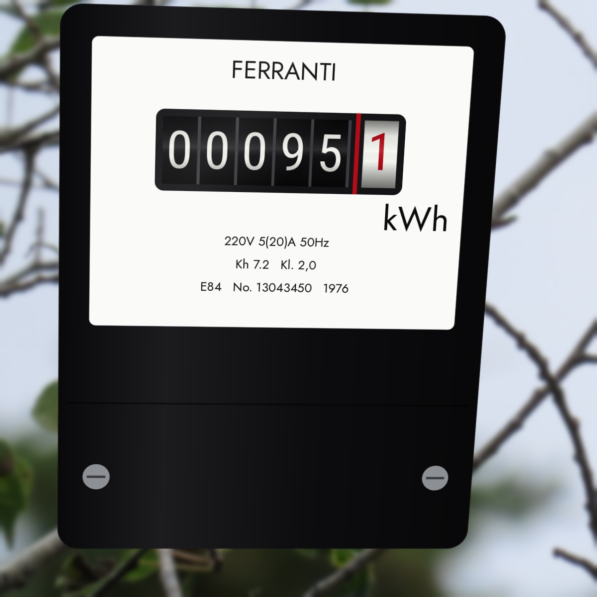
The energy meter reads {"value": 95.1, "unit": "kWh"}
